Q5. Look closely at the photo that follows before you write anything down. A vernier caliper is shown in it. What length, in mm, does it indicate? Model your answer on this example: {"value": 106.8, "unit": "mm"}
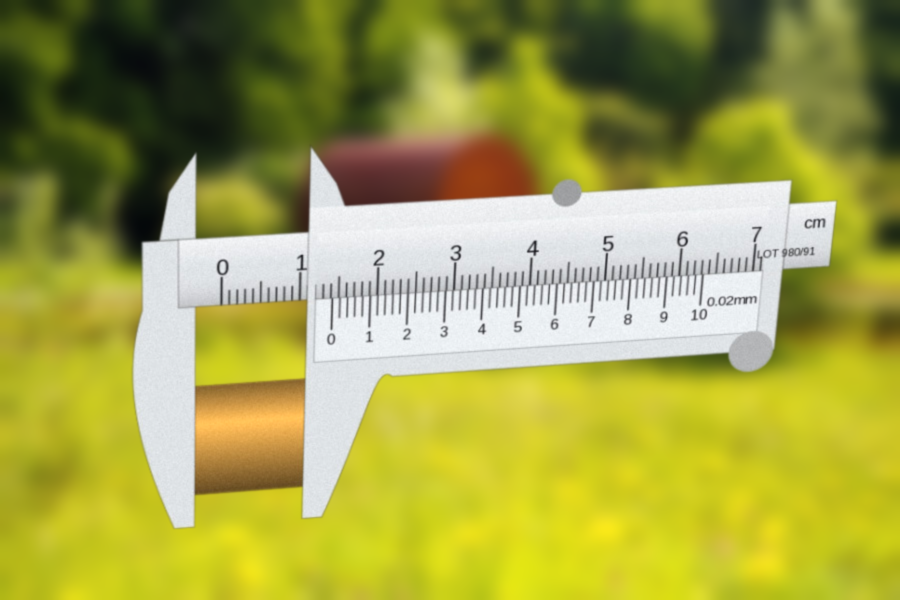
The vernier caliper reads {"value": 14.2, "unit": "mm"}
